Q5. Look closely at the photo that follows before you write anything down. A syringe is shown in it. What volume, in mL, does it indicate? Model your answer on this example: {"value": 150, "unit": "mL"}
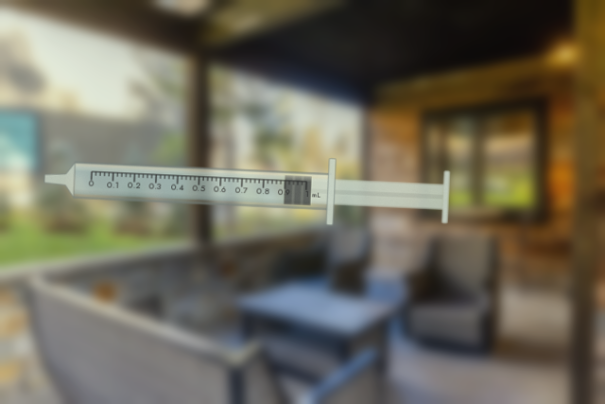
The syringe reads {"value": 0.9, "unit": "mL"}
